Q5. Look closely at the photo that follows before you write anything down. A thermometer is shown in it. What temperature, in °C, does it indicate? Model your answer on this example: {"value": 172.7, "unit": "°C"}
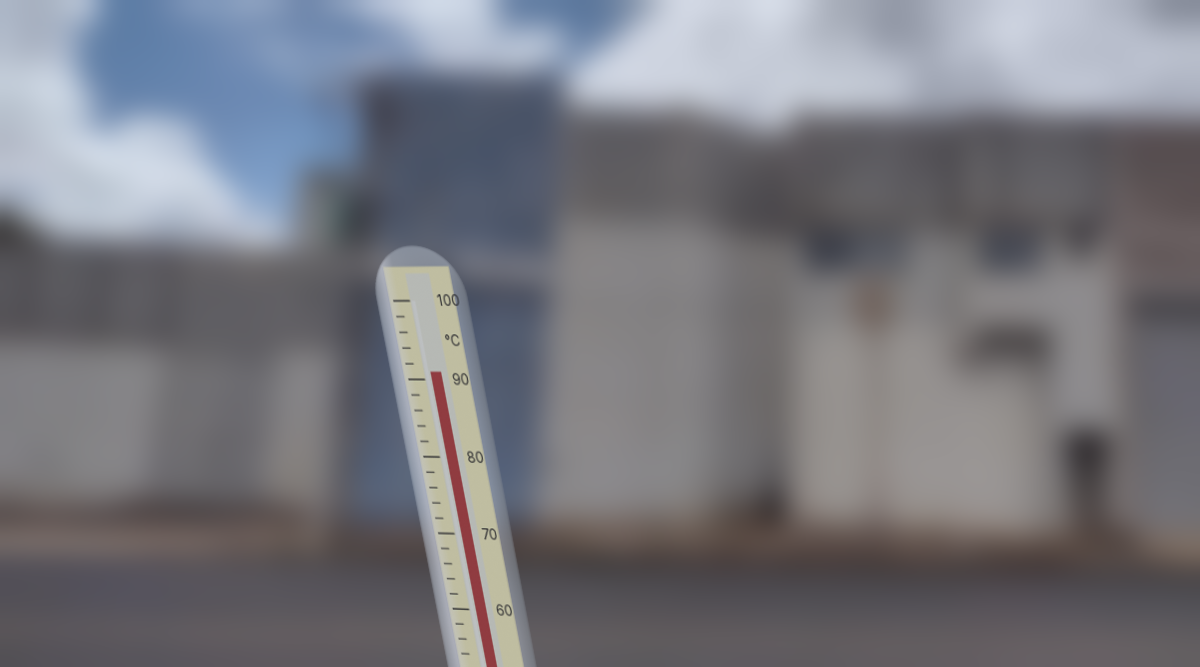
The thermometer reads {"value": 91, "unit": "°C"}
